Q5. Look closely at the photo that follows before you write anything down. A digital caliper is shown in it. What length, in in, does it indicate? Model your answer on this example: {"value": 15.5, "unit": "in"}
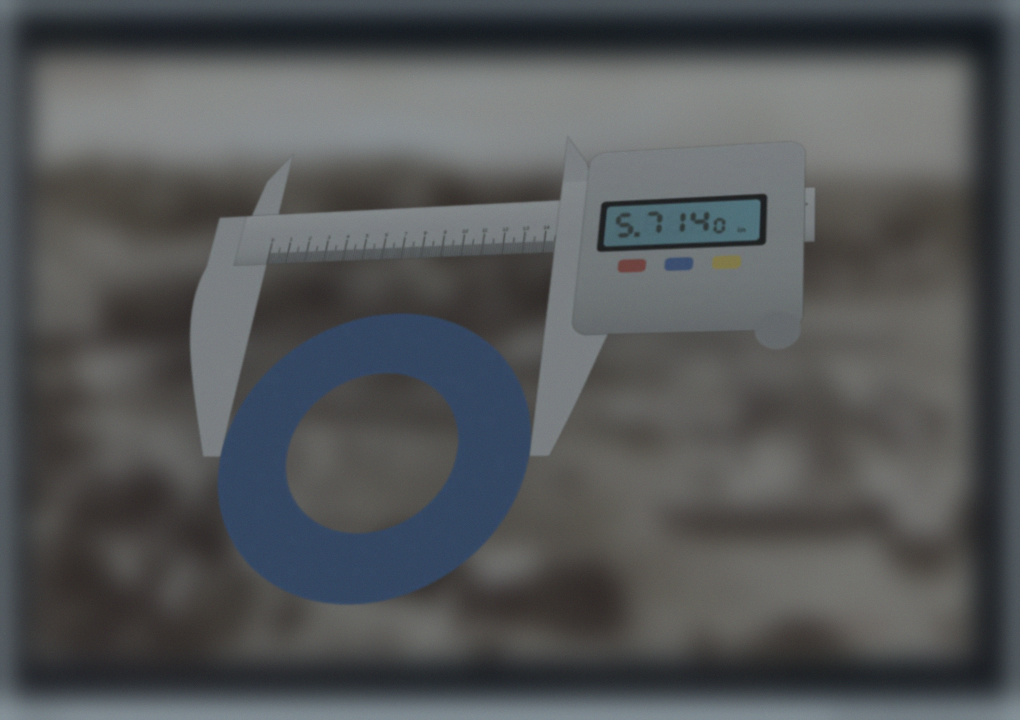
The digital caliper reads {"value": 5.7140, "unit": "in"}
